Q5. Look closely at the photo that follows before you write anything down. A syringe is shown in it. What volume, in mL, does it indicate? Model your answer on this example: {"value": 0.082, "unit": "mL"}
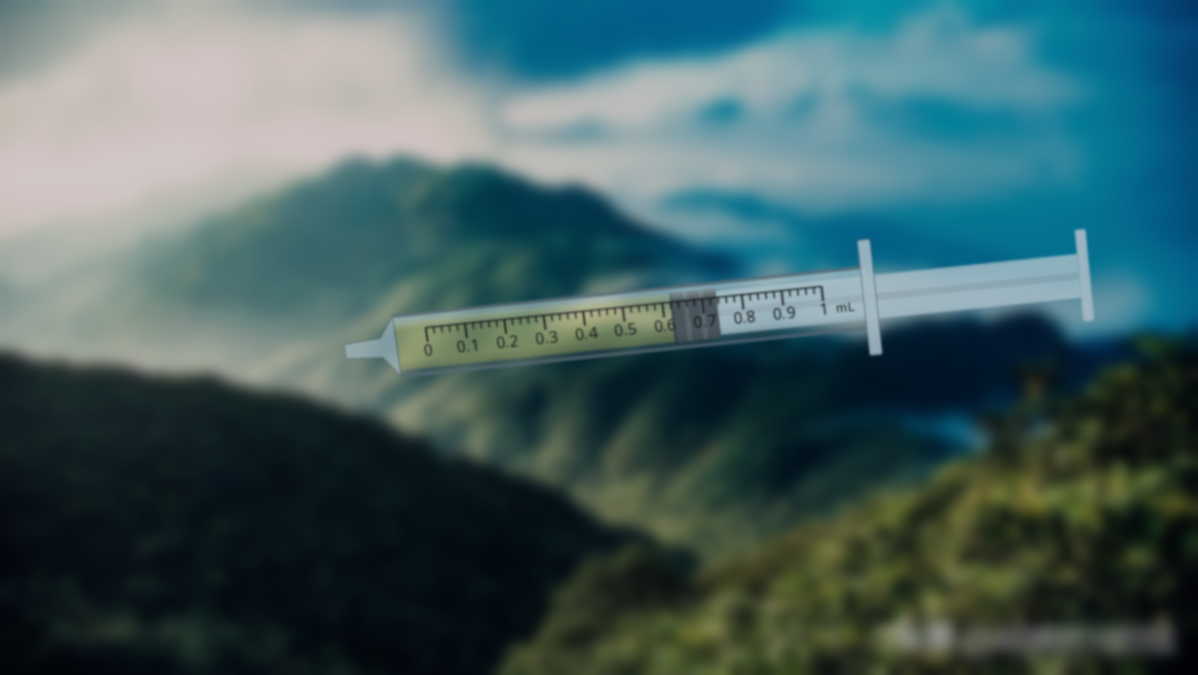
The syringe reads {"value": 0.62, "unit": "mL"}
